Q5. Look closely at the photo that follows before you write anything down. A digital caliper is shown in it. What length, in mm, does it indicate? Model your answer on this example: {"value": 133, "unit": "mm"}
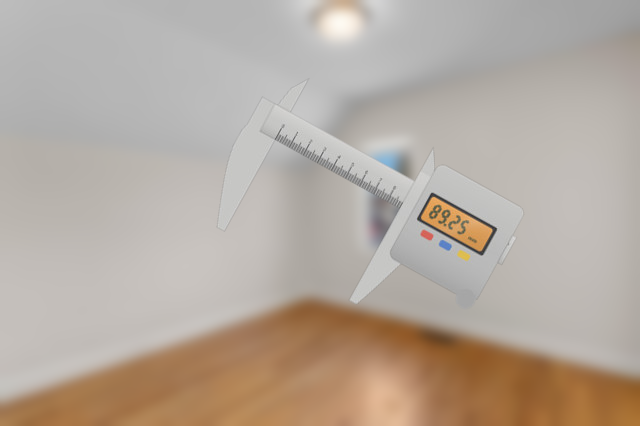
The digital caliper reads {"value": 89.25, "unit": "mm"}
